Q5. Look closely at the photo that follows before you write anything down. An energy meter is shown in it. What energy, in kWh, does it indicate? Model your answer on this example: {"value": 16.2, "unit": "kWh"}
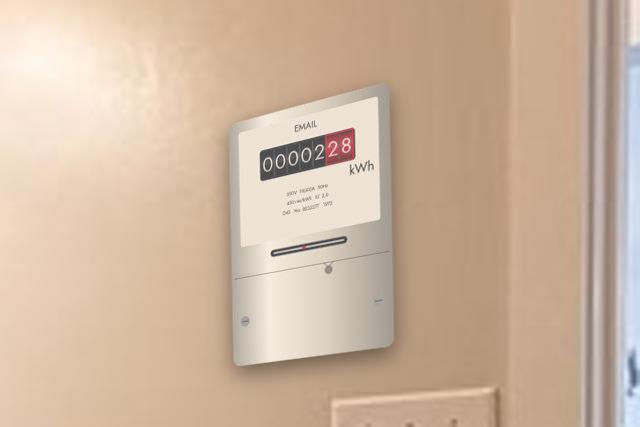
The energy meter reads {"value": 2.28, "unit": "kWh"}
